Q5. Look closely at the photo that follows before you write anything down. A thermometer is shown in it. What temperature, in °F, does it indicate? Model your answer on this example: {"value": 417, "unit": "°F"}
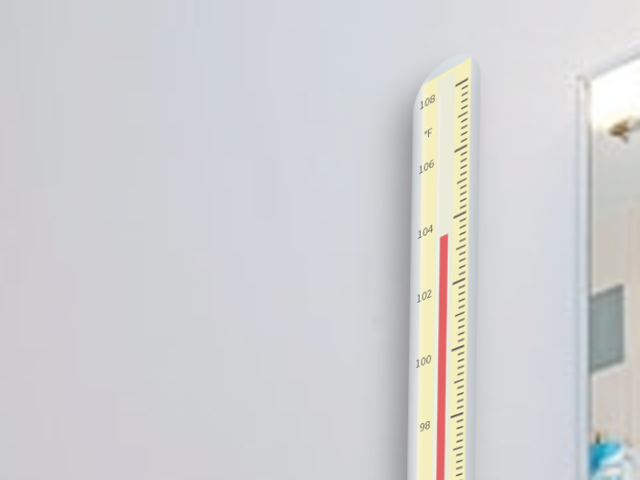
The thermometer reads {"value": 103.6, "unit": "°F"}
